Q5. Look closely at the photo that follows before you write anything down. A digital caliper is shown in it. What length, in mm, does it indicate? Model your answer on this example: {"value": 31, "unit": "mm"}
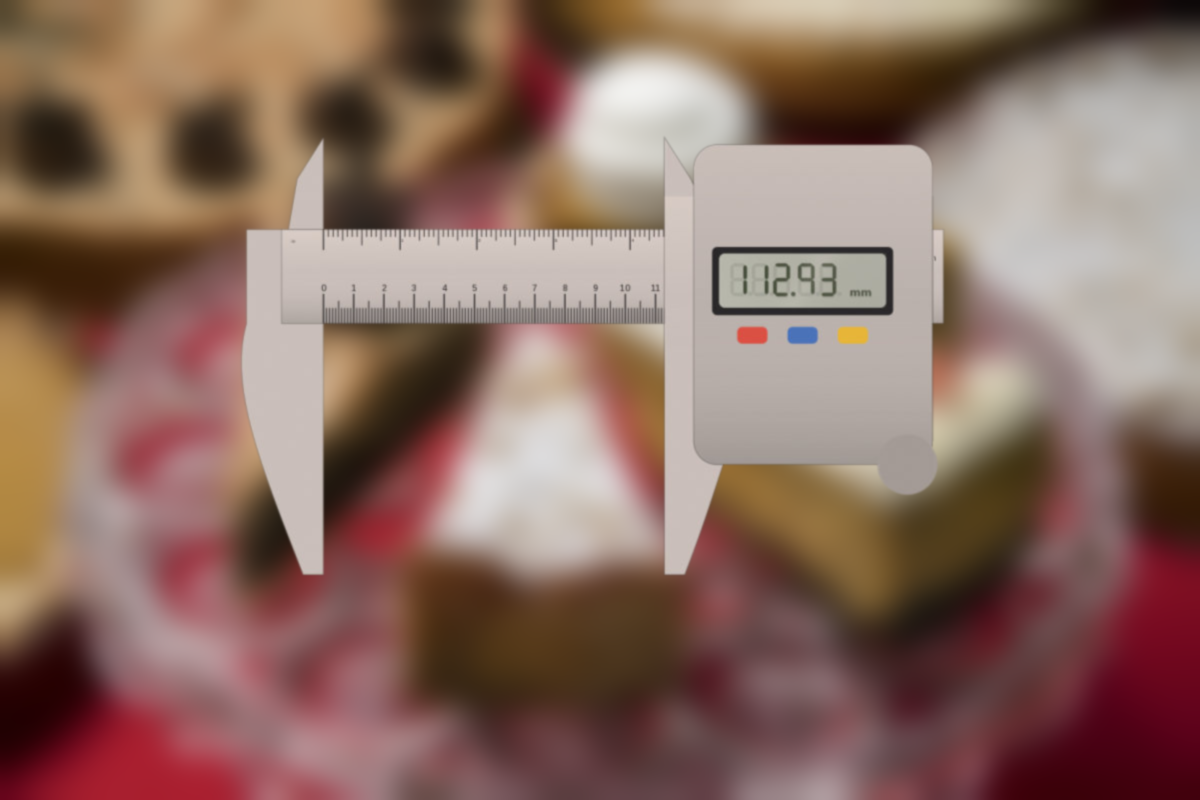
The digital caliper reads {"value": 112.93, "unit": "mm"}
